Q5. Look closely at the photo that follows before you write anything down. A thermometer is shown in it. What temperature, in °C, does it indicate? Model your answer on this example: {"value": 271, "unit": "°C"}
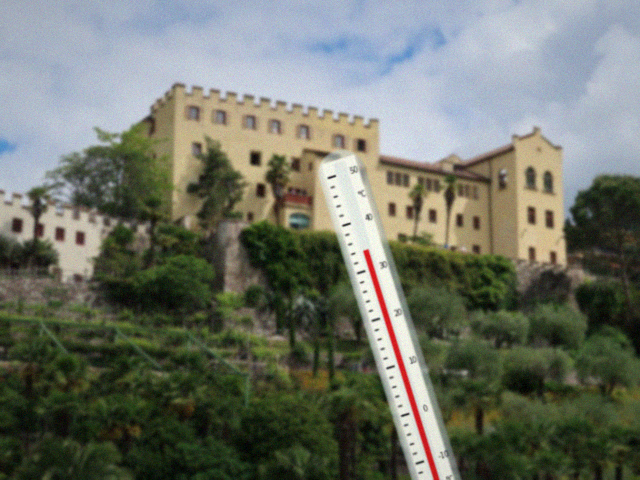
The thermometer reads {"value": 34, "unit": "°C"}
